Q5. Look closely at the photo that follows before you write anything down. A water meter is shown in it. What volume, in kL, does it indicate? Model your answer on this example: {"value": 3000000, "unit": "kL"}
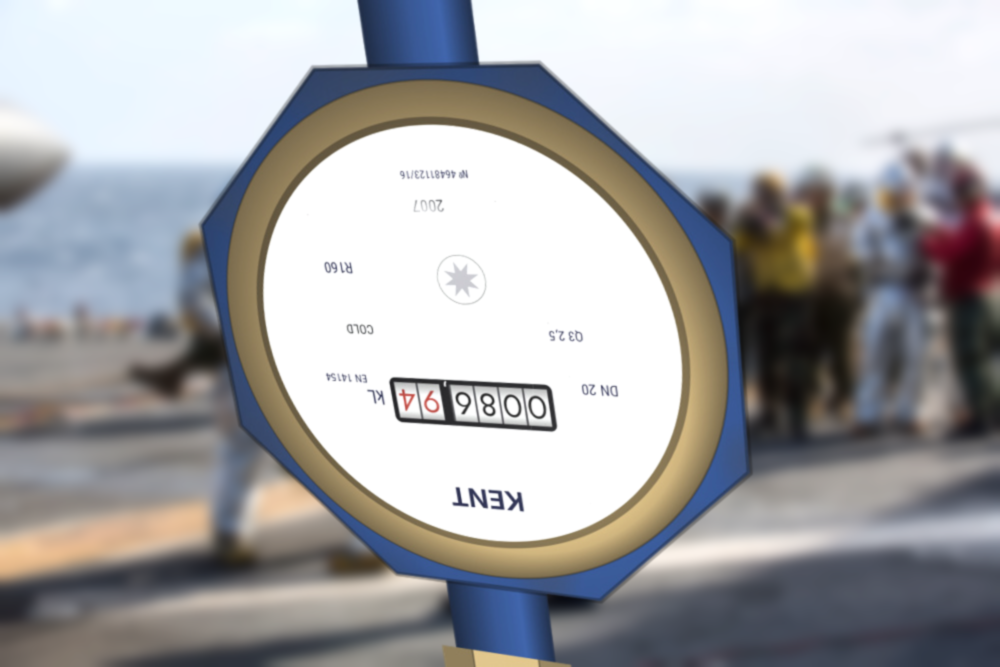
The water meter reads {"value": 86.94, "unit": "kL"}
